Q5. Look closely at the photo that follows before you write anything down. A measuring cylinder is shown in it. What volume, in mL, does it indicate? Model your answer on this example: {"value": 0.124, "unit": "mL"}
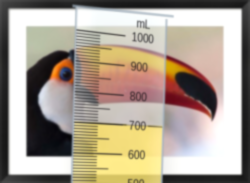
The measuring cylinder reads {"value": 700, "unit": "mL"}
